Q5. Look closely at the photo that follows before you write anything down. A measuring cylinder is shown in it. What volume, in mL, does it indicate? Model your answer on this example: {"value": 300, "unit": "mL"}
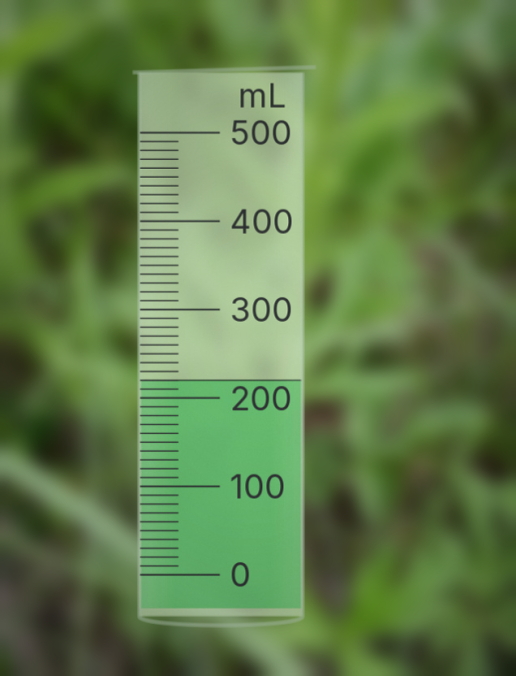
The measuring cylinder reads {"value": 220, "unit": "mL"}
